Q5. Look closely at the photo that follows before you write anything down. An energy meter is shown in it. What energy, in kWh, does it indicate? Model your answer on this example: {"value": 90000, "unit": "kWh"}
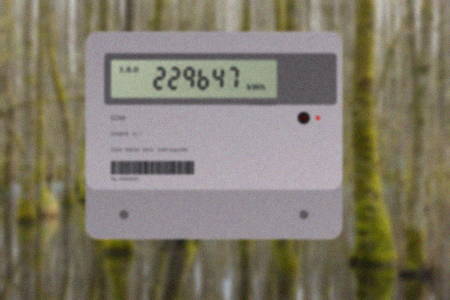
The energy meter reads {"value": 229647, "unit": "kWh"}
